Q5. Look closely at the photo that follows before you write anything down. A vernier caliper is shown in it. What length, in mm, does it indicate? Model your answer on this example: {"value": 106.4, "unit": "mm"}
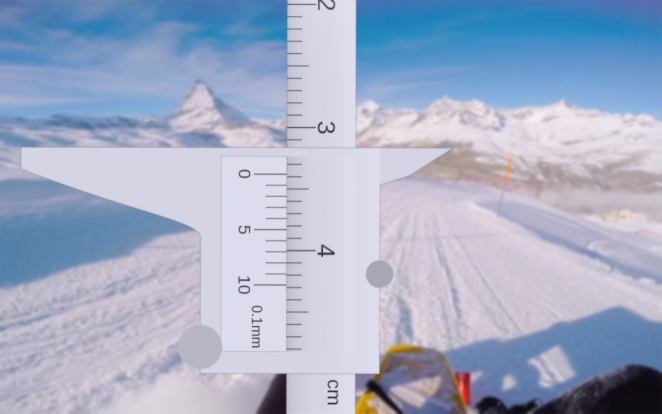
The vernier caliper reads {"value": 33.8, "unit": "mm"}
